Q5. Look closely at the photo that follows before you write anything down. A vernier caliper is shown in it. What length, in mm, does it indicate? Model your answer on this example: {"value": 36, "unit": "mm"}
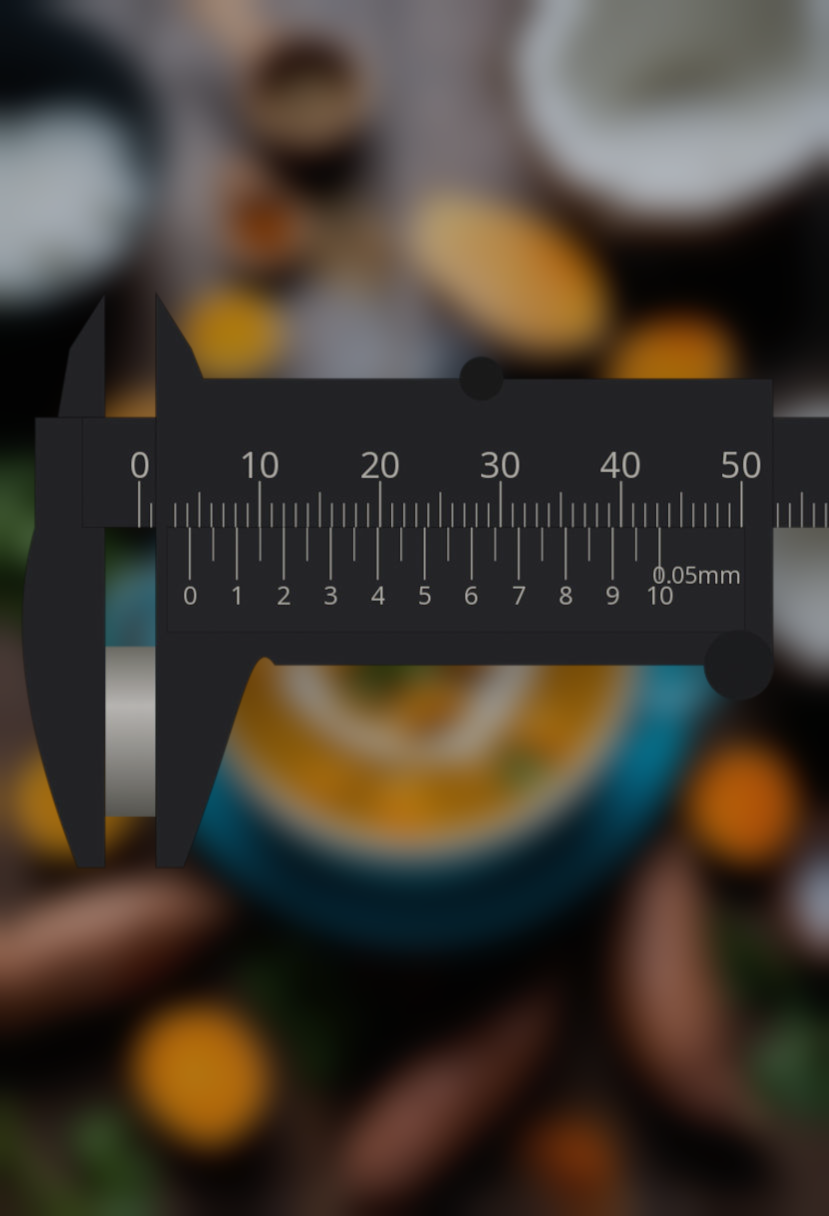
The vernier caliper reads {"value": 4.2, "unit": "mm"}
